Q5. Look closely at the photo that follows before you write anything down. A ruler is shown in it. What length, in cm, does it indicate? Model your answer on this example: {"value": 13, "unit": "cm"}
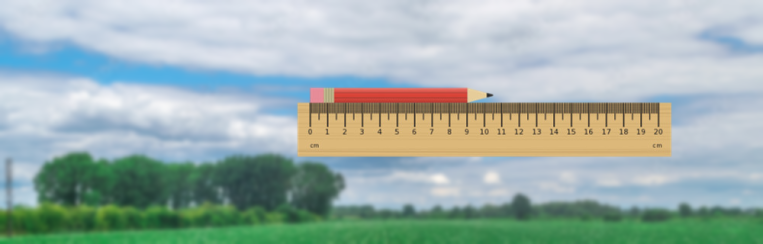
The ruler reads {"value": 10.5, "unit": "cm"}
